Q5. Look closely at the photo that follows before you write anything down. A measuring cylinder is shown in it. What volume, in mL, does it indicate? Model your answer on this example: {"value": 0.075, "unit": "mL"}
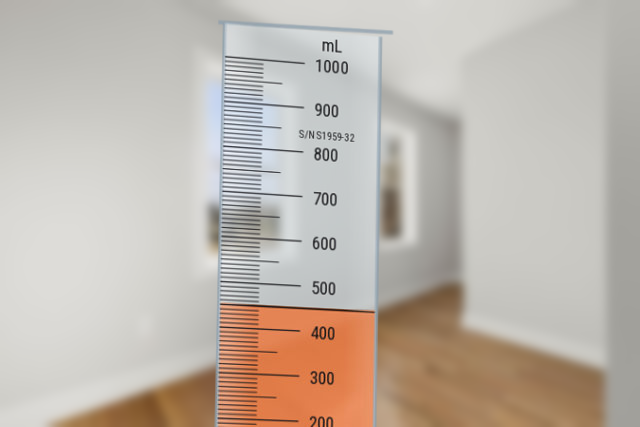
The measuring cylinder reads {"value": 450, "unit": "mL"}
